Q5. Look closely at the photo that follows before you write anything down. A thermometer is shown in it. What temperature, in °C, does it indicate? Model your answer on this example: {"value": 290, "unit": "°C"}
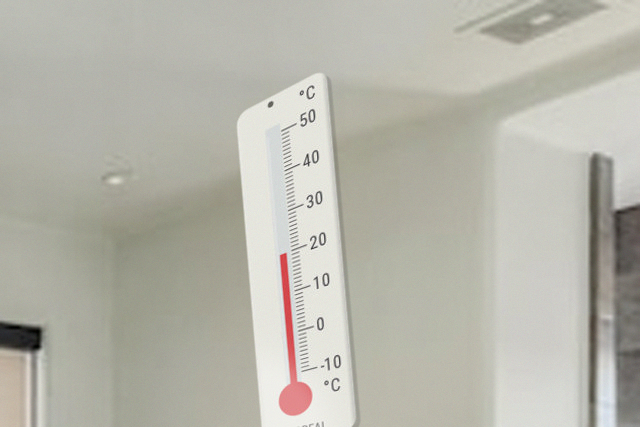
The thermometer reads {"value": 20, "unit": "°C"}
